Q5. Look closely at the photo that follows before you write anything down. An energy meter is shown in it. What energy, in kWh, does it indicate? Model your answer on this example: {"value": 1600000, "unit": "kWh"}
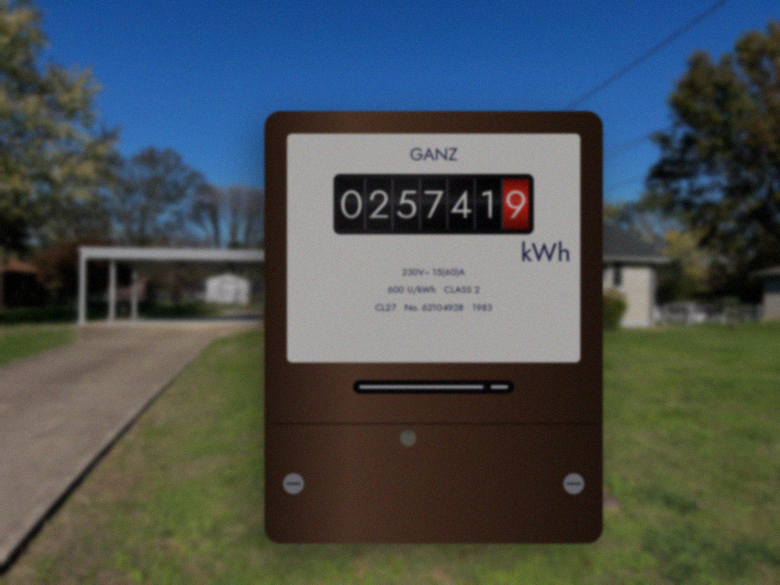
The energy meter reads {"value": 25741.9, "unit": "kWh"}
